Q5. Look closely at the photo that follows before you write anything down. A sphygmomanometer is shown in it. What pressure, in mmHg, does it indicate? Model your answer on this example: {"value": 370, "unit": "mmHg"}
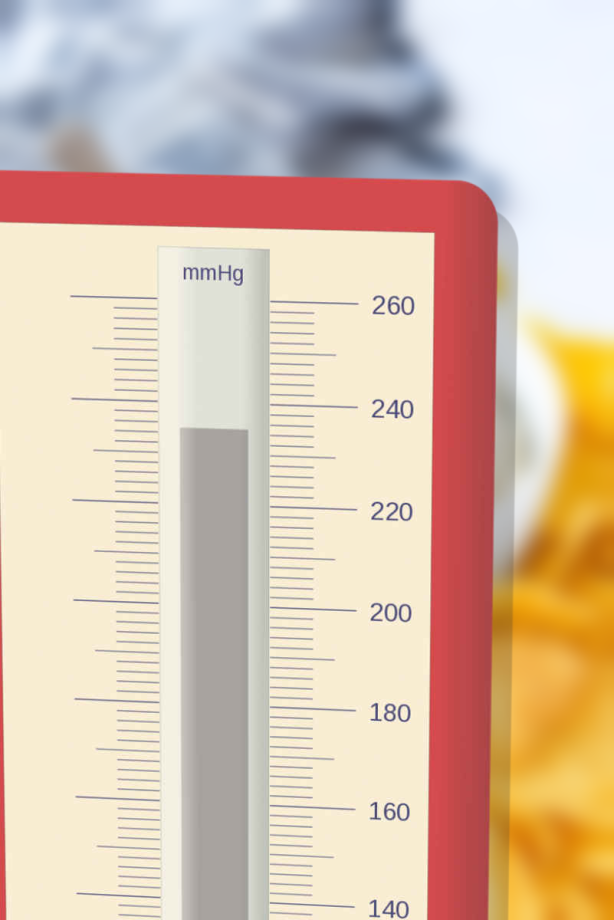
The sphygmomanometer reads {"value": 235, "unit": "mmHg"}
